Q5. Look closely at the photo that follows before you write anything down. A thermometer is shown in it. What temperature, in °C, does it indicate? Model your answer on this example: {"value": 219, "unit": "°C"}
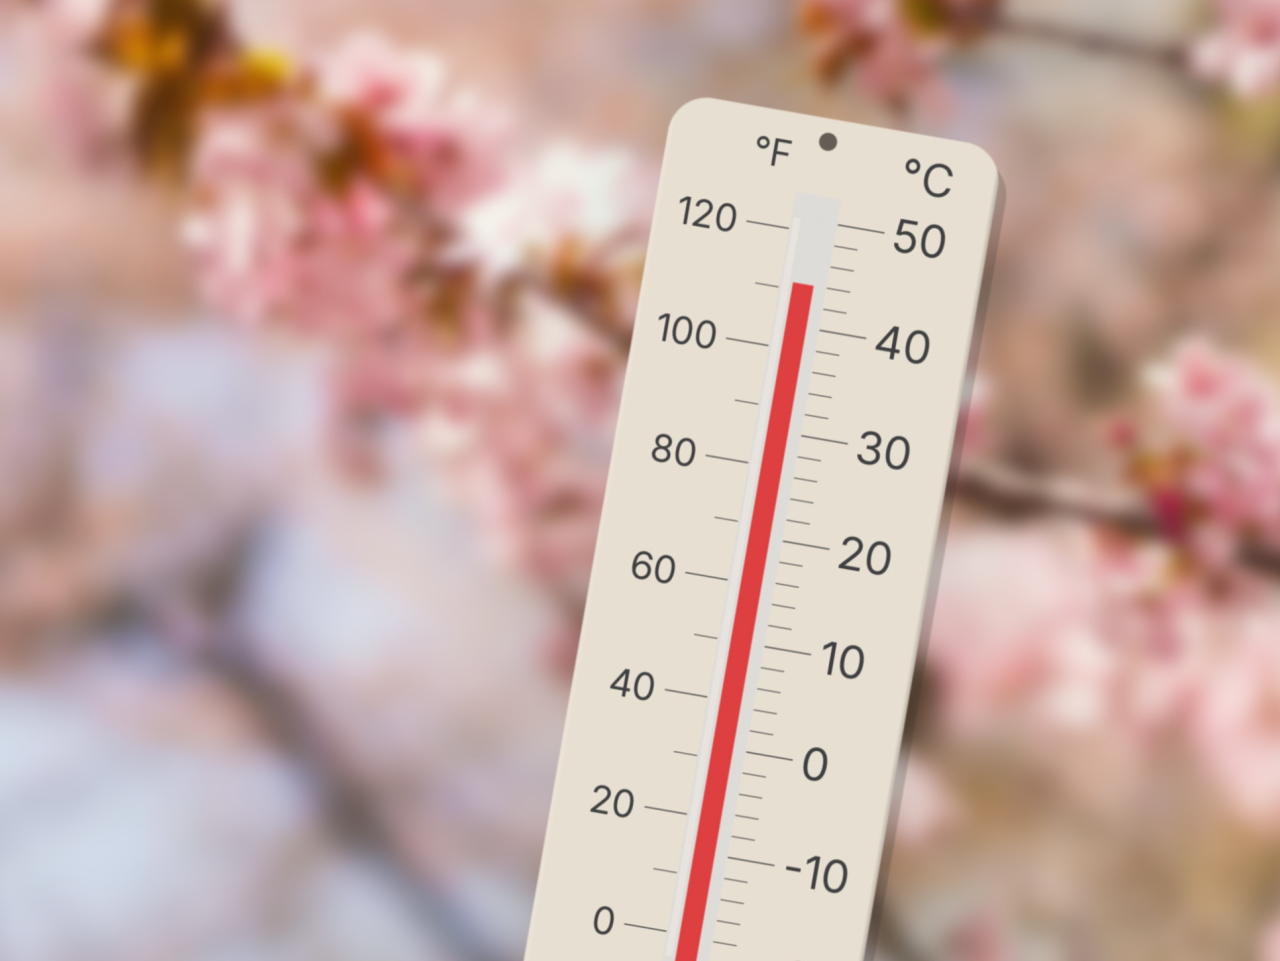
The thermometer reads {"value": 44, "unit": "°C"}
